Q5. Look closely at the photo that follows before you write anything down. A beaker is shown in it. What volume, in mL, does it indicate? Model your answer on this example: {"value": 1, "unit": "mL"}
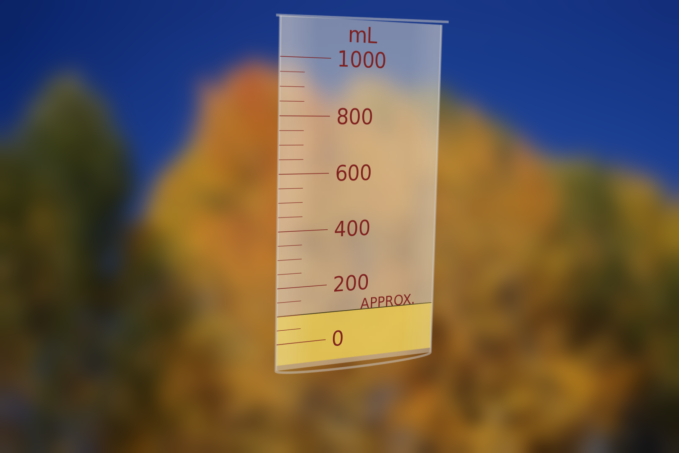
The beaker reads {"value": 100, "unit": "mL"}
